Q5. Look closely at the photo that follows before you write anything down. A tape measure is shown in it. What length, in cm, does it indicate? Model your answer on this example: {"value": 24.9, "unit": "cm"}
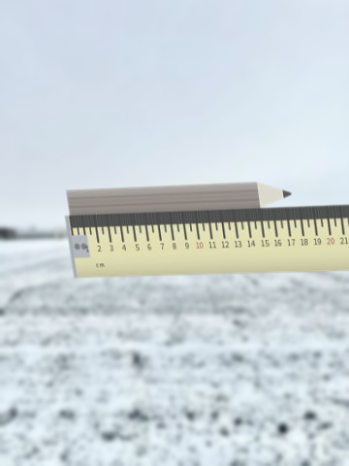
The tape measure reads {"value": 17.5, "unit": "cm"}
